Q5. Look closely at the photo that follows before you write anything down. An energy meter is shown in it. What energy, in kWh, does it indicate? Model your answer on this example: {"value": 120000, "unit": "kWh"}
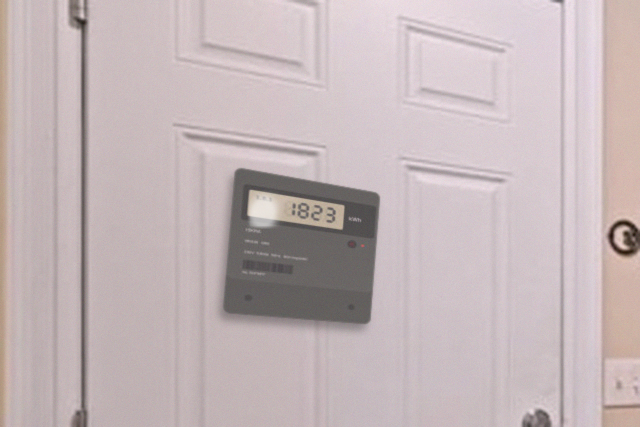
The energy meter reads {"value": 1823, "unit": "kWh"}
